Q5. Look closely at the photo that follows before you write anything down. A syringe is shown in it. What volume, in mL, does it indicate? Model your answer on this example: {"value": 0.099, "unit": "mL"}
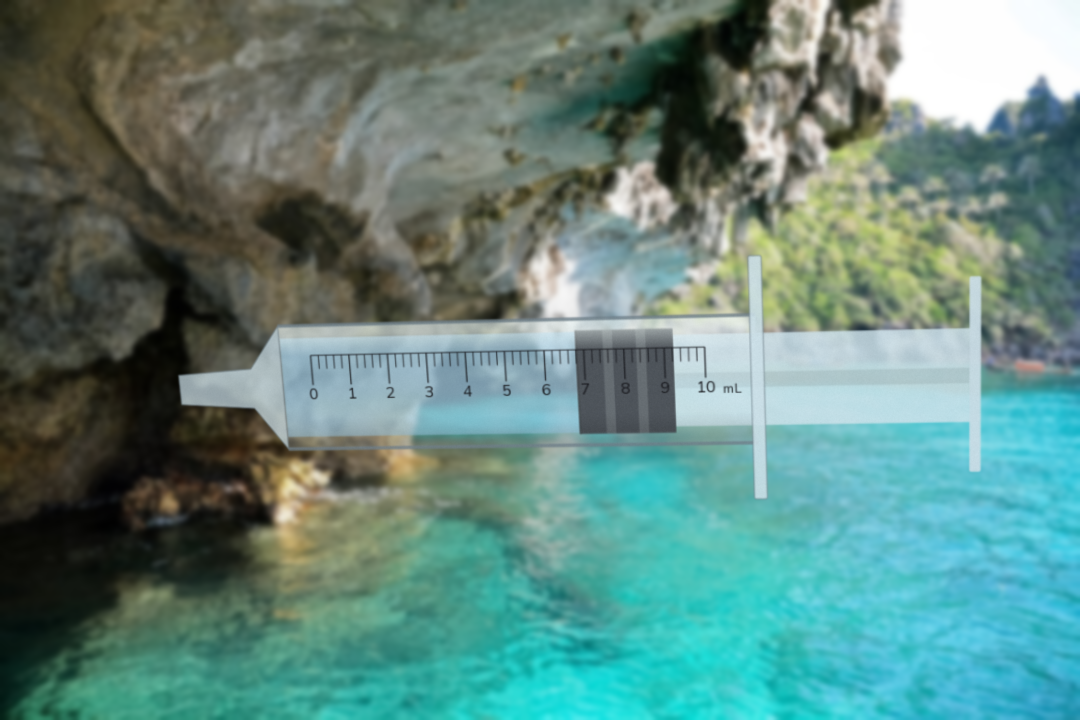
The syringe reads {"value": 6.8, "unit": "mL"}
